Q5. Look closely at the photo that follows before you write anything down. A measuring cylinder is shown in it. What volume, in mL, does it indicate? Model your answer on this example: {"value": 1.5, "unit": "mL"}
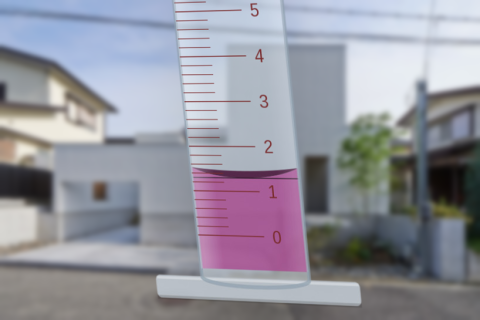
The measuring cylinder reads {"value": 1.3, "unit": "mL"}
